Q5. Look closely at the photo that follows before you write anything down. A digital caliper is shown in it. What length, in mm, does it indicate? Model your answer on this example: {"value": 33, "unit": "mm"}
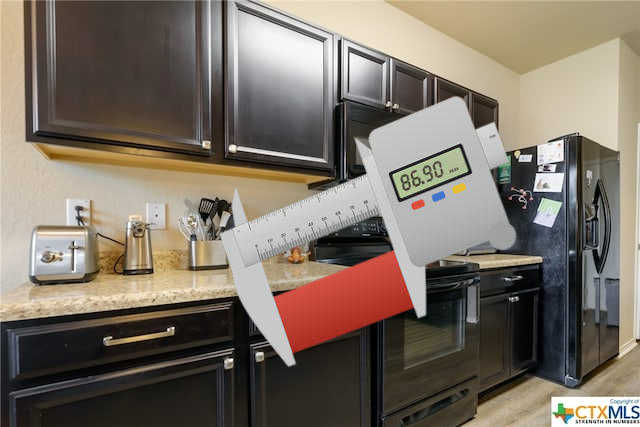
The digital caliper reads {"value": 86.90, "unit": "mm"}
